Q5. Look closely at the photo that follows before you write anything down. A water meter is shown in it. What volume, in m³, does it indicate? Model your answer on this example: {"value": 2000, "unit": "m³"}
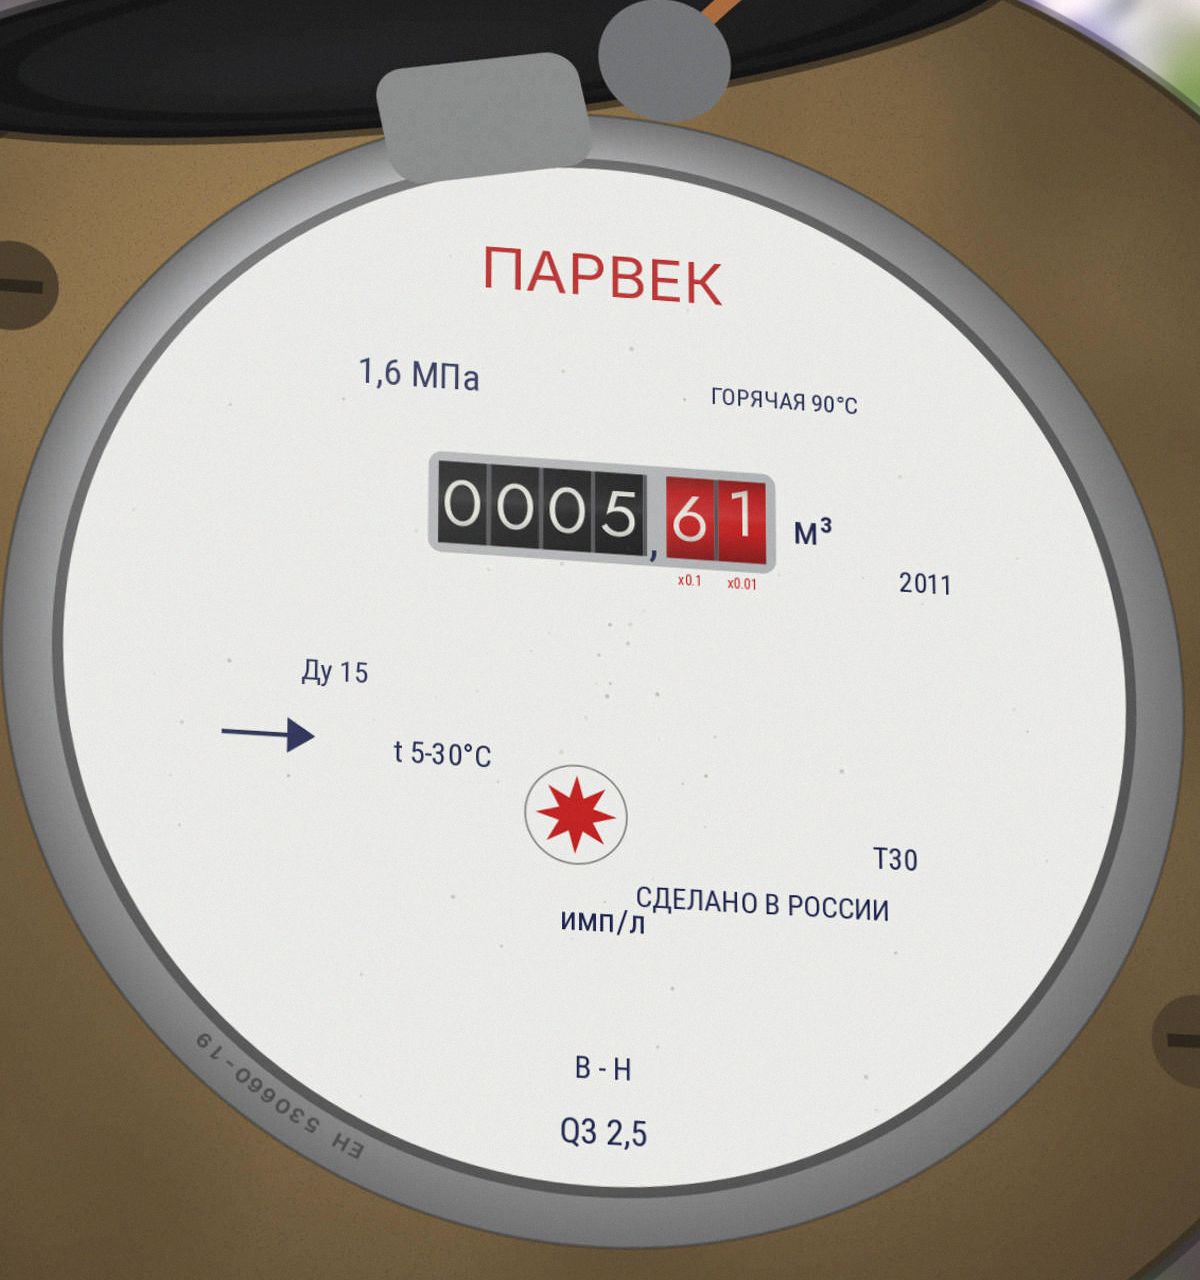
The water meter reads {"value": 5.61, "unit": "m³"}
